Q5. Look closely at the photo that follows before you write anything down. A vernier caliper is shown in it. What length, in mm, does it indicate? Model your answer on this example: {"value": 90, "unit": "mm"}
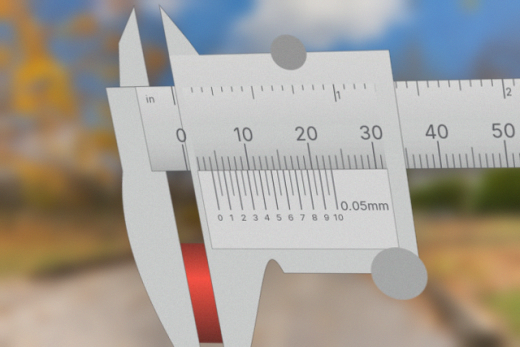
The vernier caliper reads {"value": 4.0, "unit": "mm"}
